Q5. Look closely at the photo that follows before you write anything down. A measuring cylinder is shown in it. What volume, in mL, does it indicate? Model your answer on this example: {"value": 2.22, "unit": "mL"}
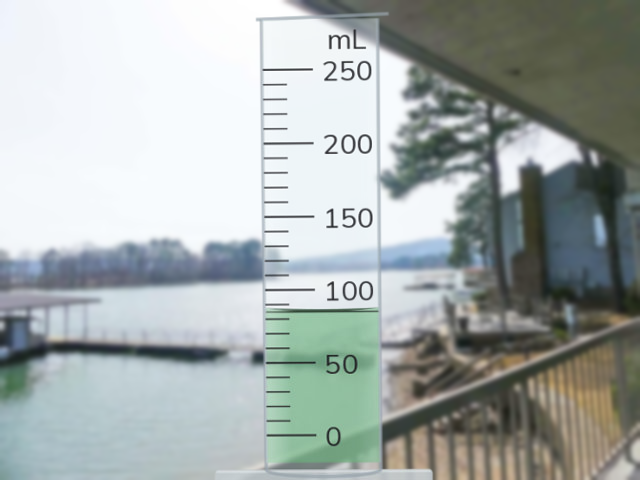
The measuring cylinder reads {"value": 85, "unit": "mL"}
